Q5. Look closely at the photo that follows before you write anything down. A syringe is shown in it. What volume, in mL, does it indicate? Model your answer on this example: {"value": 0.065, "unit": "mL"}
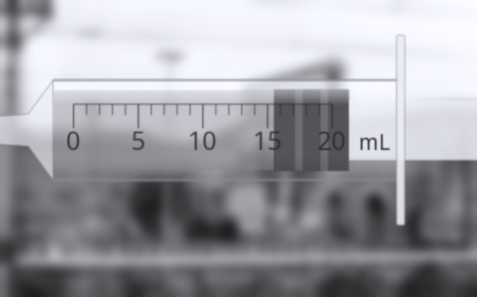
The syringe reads {"value": 15.5, "unit": "mL"}
